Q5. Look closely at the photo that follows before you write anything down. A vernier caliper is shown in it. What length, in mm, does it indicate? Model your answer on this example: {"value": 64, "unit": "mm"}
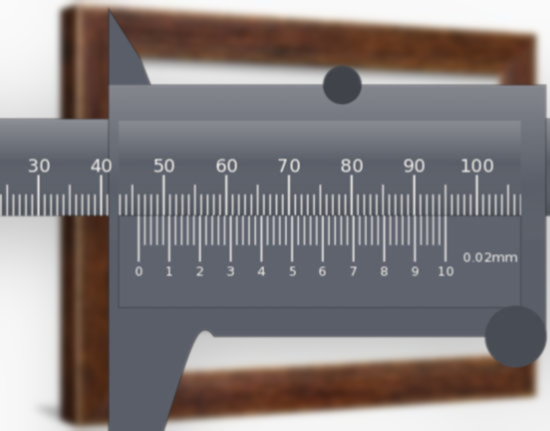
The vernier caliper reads {"value": 46.0, "unit": "mm"}
